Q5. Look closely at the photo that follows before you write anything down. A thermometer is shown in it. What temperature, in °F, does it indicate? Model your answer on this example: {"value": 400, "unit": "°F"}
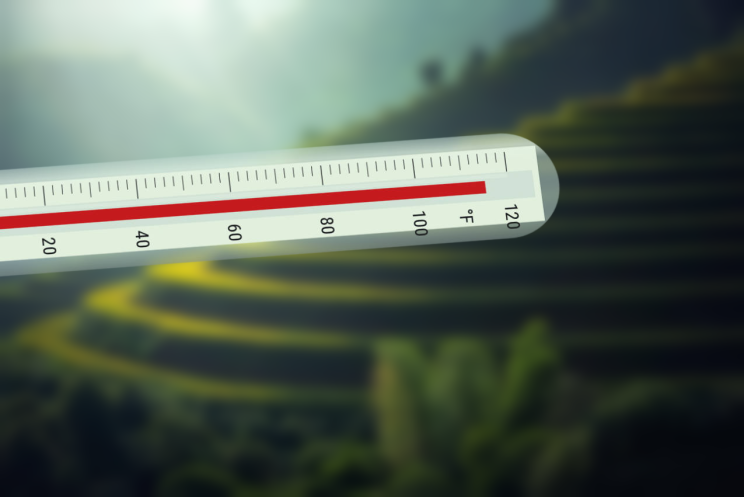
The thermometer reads {"value": 115, "unit": "°F"}
